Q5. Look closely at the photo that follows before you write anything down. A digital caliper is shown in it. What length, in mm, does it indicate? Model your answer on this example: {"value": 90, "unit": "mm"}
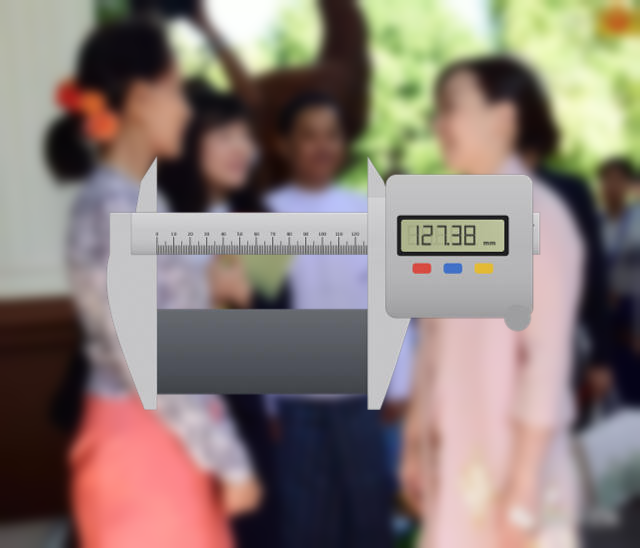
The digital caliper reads {"value": 127.38, "unit": "mm"}
